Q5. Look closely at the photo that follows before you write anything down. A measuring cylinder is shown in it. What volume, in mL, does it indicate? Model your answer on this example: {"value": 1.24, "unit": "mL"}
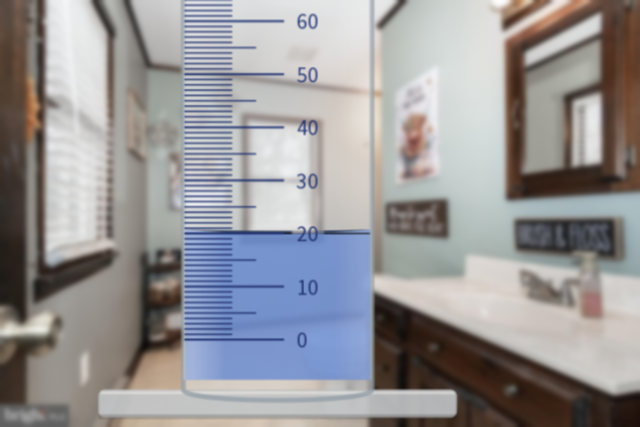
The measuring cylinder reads {"value": 20, "unit": "mL"}
